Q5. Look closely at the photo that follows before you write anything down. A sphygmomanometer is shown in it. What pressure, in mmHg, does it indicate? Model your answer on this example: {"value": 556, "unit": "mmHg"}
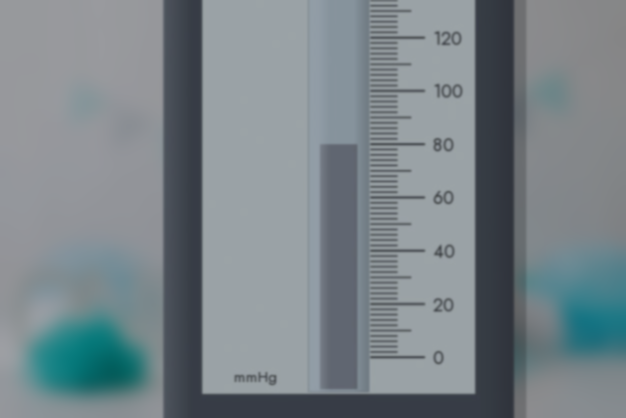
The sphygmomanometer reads {"value": 80, "unit": "mmHg"}
